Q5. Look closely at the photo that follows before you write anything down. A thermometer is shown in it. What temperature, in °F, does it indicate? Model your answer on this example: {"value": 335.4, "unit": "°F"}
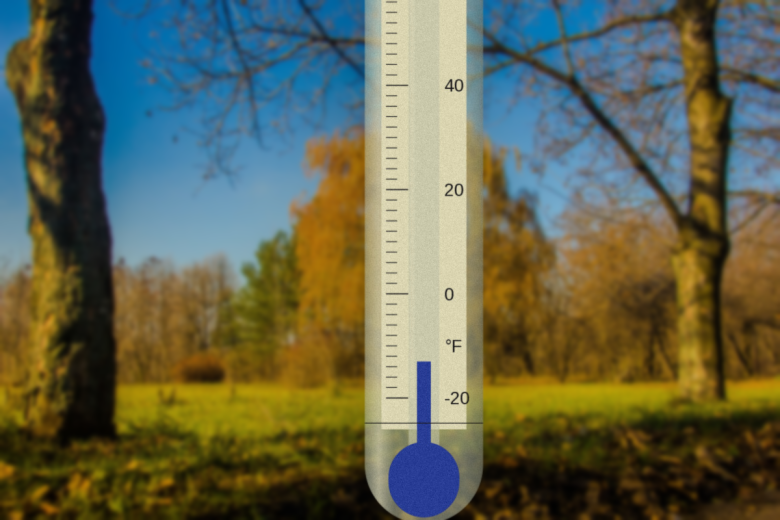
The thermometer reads {"value": -13, "unit": "°F"}
